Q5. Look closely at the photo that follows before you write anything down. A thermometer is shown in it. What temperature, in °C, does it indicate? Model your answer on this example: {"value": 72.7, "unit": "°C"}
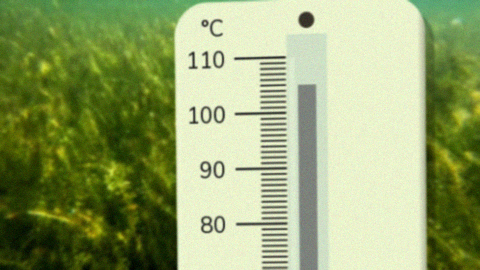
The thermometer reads {"value": 105, "unit": "°C"}
